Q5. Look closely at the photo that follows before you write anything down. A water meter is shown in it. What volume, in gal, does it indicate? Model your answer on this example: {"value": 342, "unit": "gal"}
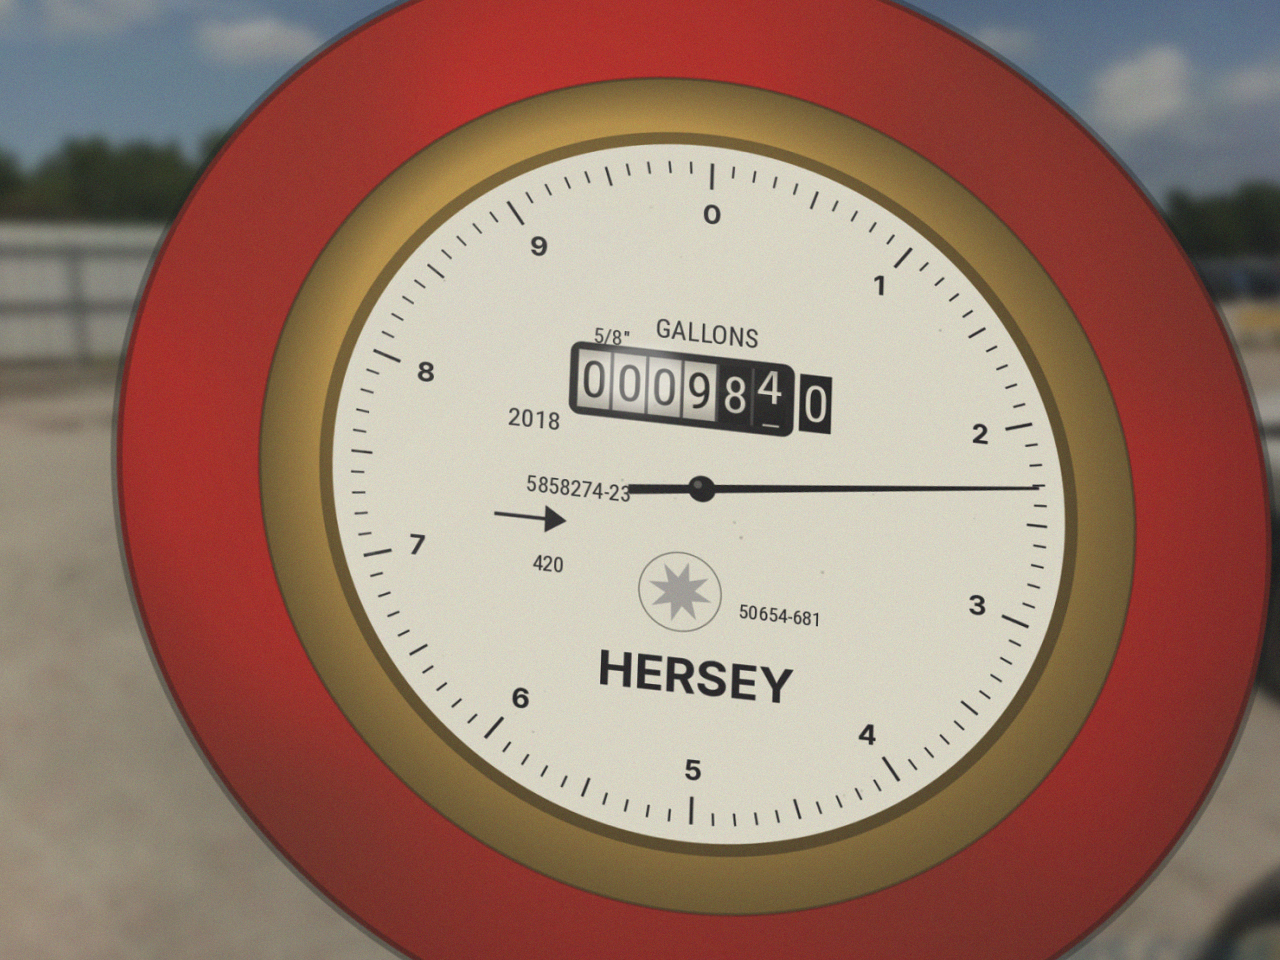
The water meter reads {"value": 9842.3, "unit": "gal"}
